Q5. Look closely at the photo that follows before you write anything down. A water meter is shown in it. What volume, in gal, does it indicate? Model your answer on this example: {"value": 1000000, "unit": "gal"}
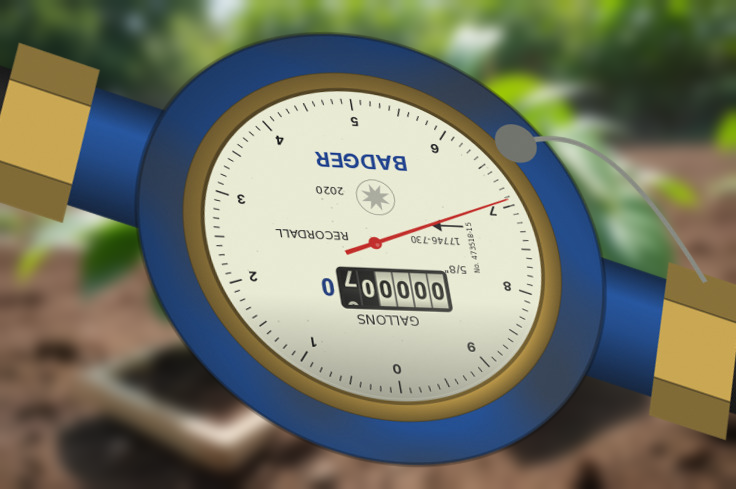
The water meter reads {"value": 66.9, "unit": "gal"}
